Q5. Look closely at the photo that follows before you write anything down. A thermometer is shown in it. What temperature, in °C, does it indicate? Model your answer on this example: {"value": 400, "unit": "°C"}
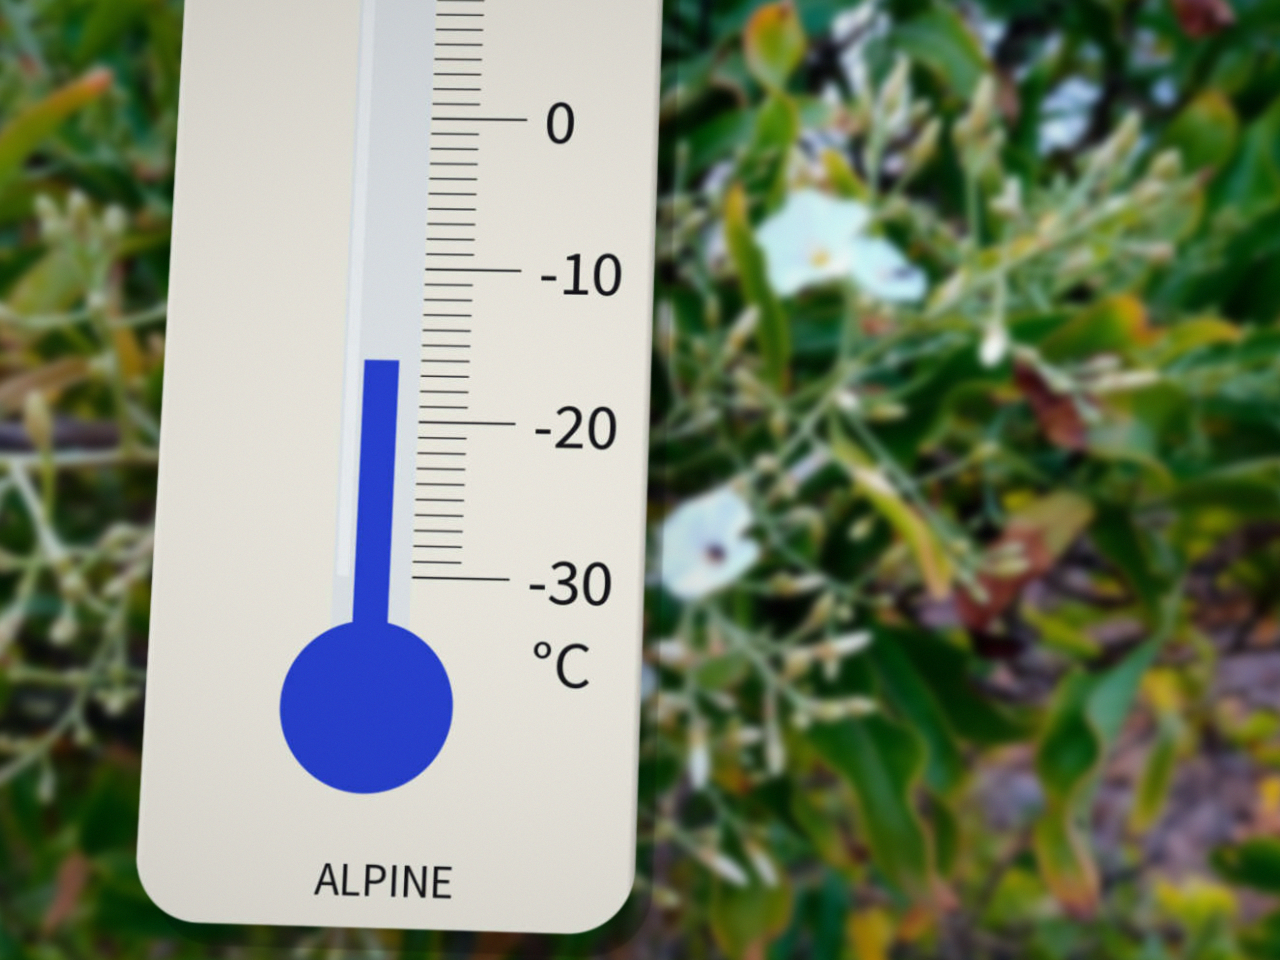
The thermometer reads {"value": -16, "unit": "°C"}
